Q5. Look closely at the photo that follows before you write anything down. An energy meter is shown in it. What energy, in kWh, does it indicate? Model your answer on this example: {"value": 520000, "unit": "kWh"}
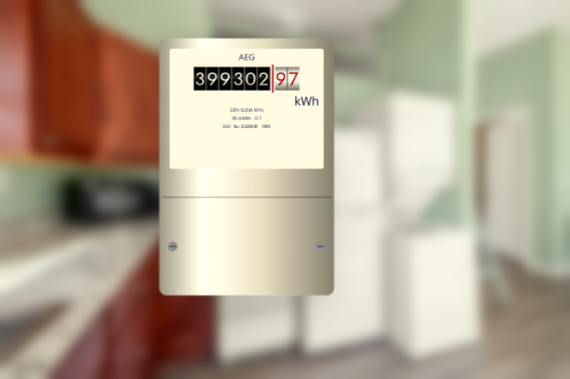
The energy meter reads {"value": 399302.97, "unit": "kWh"}
